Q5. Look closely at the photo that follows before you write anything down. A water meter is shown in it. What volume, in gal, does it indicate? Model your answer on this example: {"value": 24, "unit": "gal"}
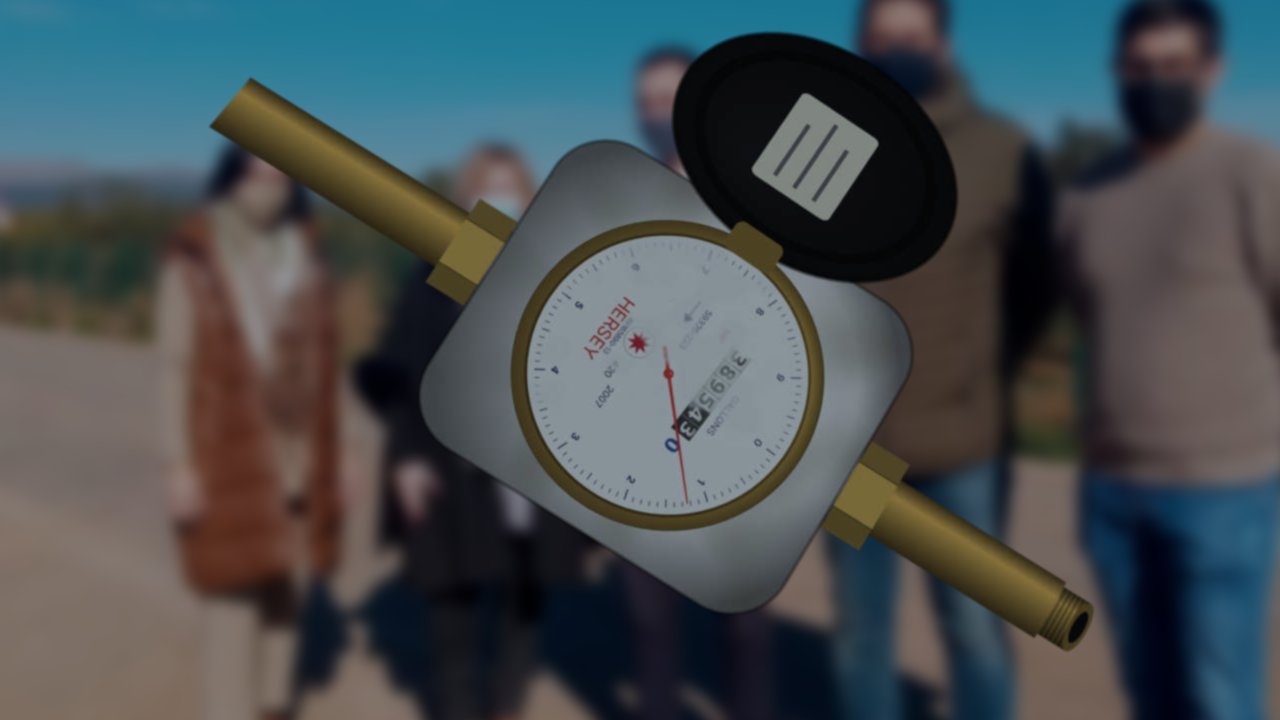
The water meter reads {"value": 3895431.2, "unit": "gal"}
